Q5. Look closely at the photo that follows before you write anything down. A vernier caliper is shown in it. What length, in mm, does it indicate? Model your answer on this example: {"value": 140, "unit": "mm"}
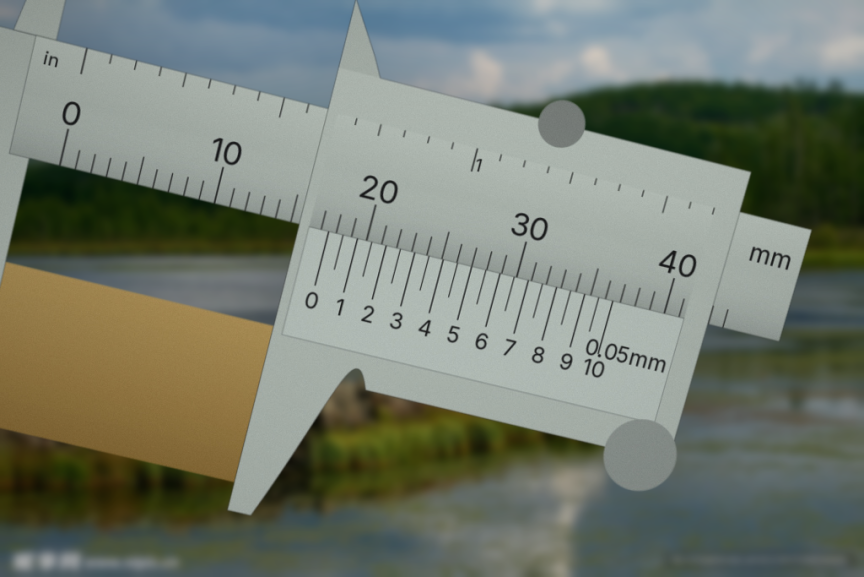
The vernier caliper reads {"value": 17.5, "unit": "mm"}
